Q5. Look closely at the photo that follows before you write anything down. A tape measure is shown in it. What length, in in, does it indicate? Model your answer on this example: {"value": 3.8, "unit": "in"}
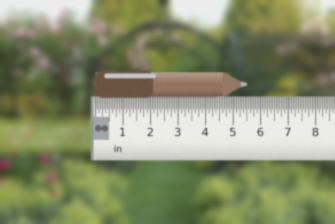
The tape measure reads {"value": 5.5, "unit": "in"}
